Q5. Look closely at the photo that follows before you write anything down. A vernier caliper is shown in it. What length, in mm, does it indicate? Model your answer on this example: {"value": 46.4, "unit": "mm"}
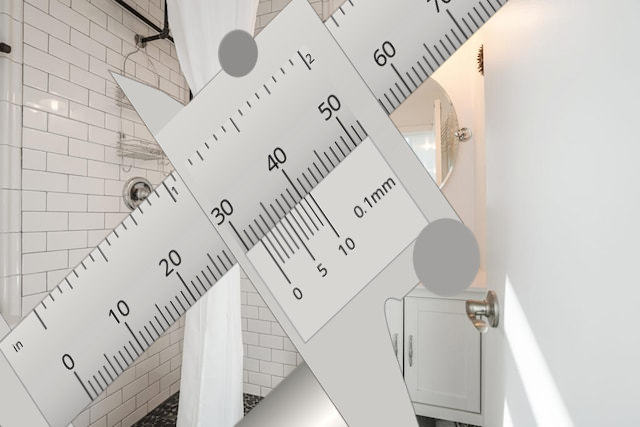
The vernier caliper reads {"value": 32.2, "unit": "mm"}
